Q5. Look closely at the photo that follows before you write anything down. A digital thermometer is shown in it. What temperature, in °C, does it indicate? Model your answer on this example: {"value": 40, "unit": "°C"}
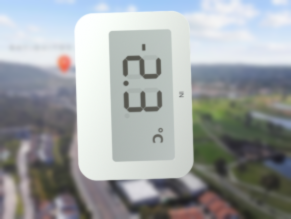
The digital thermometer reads {"value": -2.3, "unit": "°C"}
